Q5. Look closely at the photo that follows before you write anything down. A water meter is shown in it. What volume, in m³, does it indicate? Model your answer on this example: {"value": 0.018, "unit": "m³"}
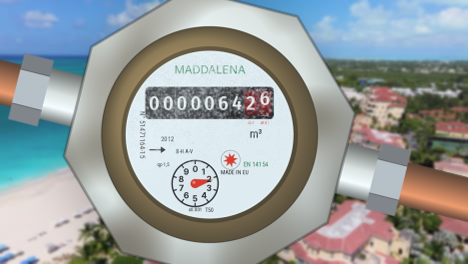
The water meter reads {"value": 64.262, "unit": "m³"}
